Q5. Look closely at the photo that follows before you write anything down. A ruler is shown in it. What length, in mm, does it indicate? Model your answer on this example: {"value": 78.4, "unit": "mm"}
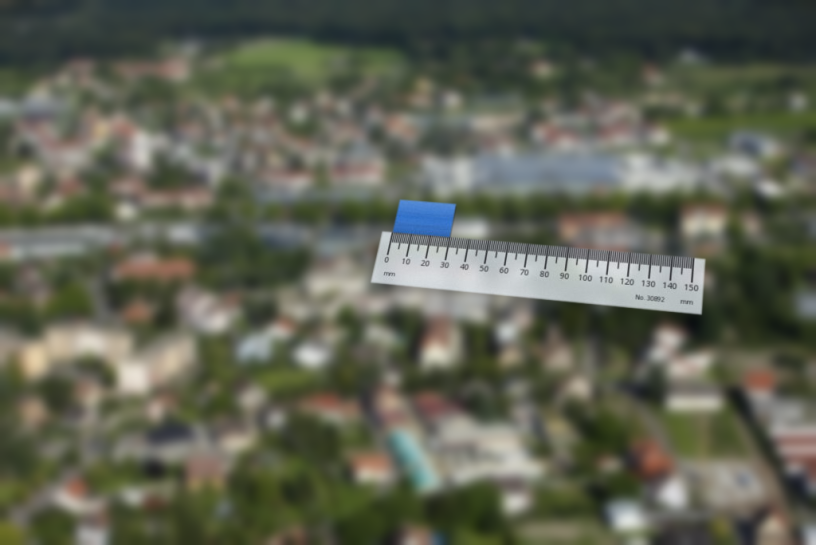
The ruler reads {"value": 30, "unit": "mm"}
